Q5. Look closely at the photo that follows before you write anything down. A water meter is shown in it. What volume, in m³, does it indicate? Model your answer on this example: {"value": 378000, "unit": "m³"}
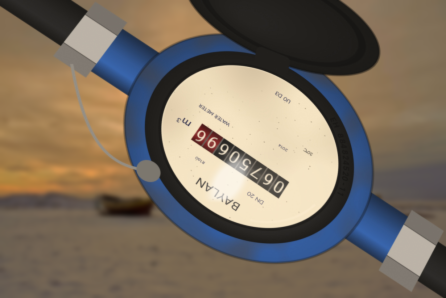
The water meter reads {"value": 67506.96, "unit": "m³"}
